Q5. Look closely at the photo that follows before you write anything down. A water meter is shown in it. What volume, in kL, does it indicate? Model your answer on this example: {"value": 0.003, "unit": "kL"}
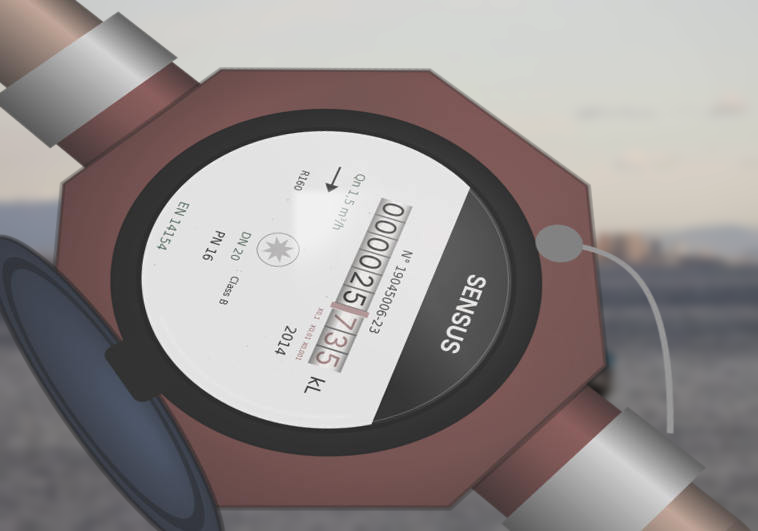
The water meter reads {"value": 25.735, "unit": "kL"}
